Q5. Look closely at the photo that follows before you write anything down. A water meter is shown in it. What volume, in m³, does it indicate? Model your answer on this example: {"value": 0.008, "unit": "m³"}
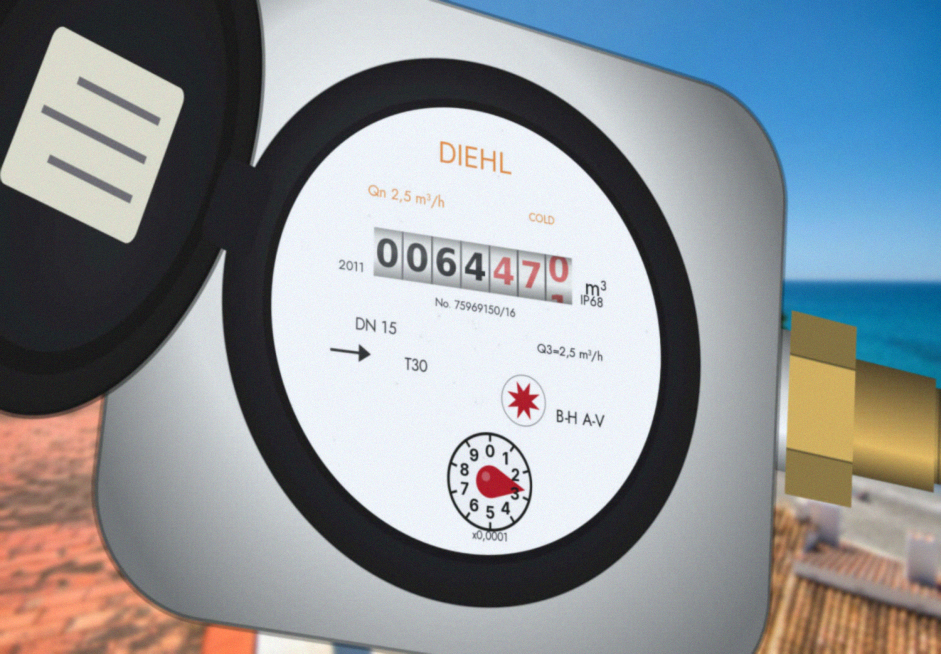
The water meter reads {"value": 64.4702, "unit": "m³"}
